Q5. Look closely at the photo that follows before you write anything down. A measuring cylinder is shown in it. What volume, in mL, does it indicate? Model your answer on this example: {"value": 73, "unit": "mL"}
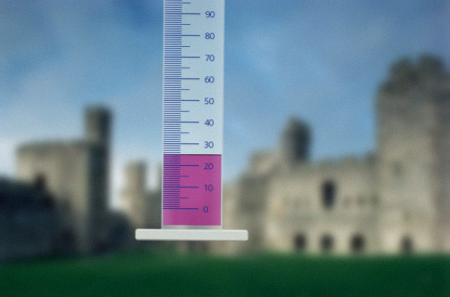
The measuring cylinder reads {"value": 25, "unit": "mL"}
